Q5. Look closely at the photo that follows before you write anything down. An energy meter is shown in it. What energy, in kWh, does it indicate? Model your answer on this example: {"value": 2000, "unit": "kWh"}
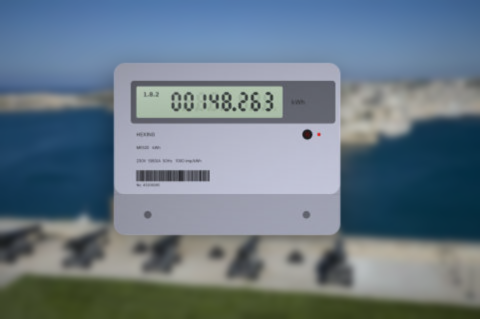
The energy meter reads {"value": 148.263, "unit": "kWh"}
